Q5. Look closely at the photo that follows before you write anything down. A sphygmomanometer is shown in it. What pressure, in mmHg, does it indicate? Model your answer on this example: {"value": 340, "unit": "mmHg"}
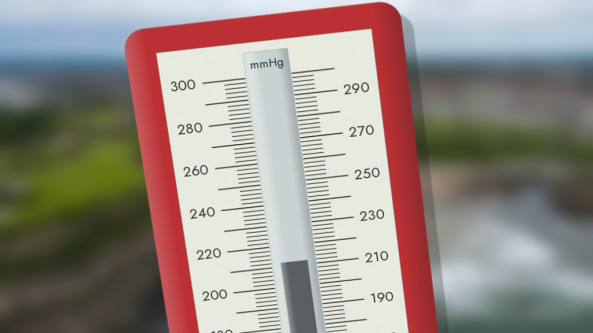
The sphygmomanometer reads {"value": 212, "unit": "mmHg"}
